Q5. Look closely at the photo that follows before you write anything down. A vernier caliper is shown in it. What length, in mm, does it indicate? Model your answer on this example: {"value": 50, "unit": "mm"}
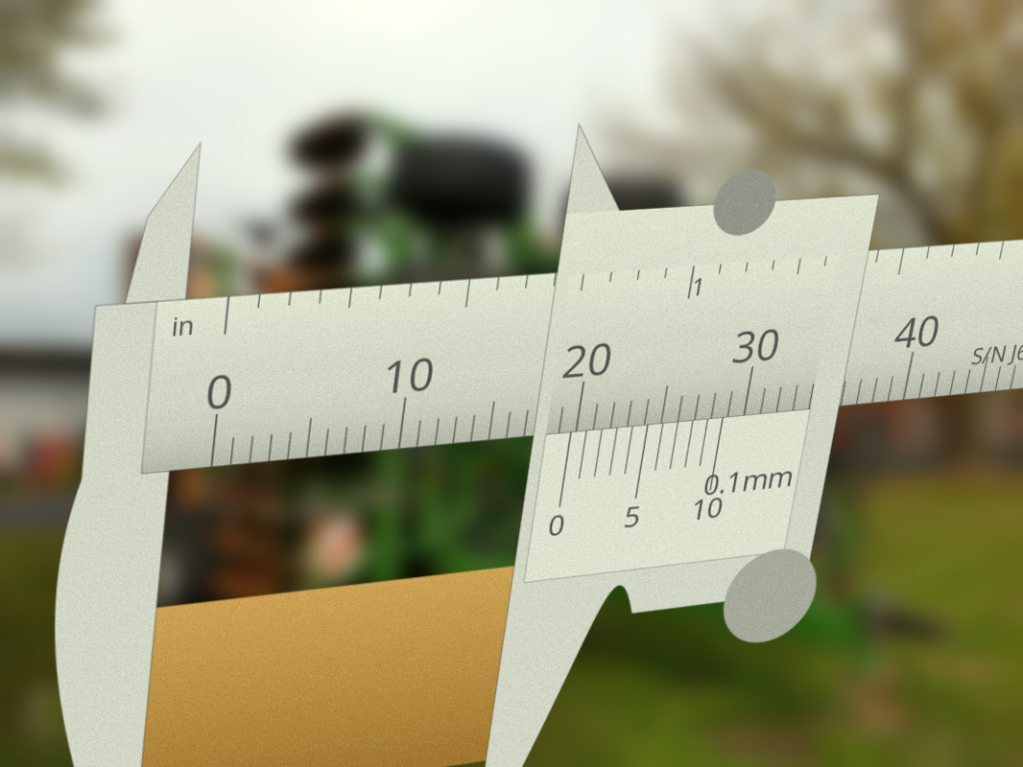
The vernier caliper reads {"value": 19.7, "unit": "mm"}
